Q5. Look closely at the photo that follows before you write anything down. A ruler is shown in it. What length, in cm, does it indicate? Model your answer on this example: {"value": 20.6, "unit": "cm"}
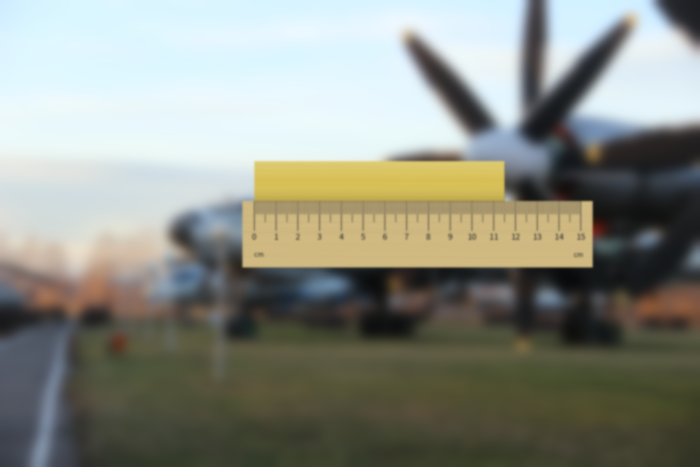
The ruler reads {"value": 11.5, "unit": "cm"}
